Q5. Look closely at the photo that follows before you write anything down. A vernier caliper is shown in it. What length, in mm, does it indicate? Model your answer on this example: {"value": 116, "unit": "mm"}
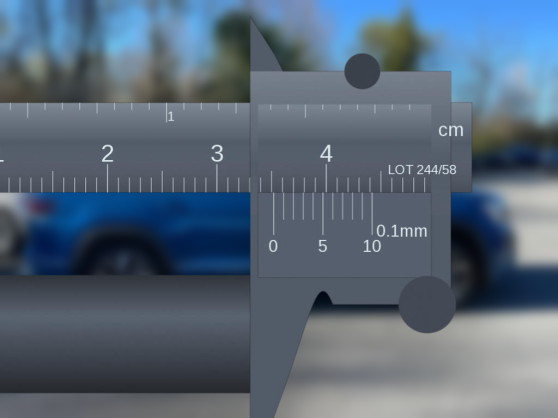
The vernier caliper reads {"value": 35.2, "unit": "mm"}
